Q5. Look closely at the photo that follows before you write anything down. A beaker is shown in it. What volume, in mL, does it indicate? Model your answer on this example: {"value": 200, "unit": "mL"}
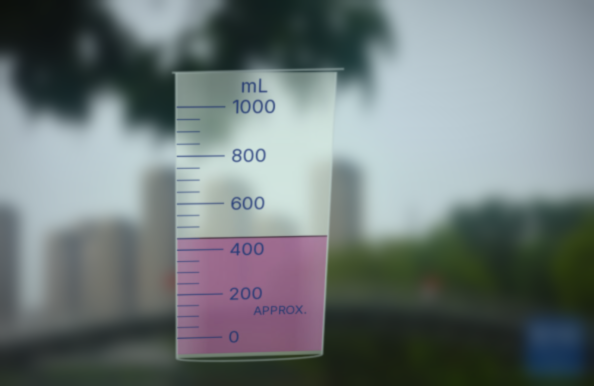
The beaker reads {"value": 450, "unit": "mL"}
